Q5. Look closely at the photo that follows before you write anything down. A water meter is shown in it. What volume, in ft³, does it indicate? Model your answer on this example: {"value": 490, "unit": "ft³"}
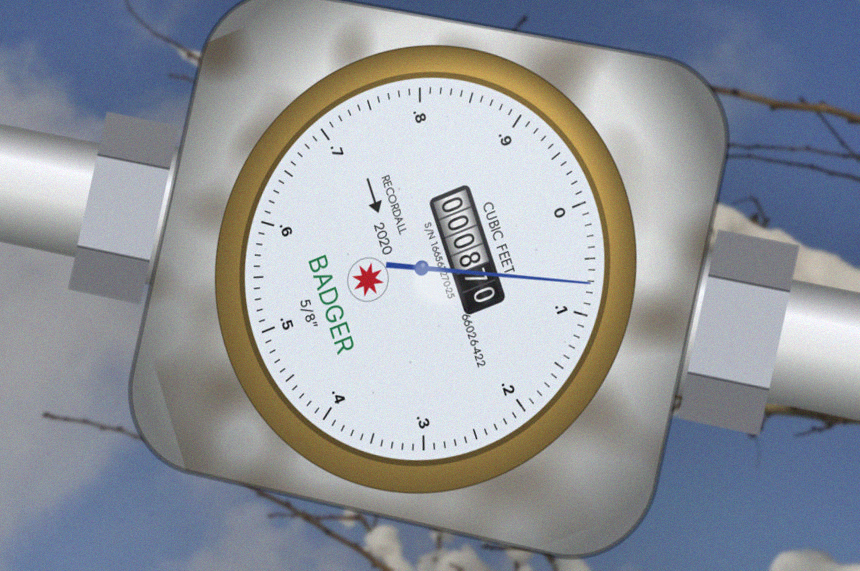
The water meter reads {"value": 870.07, "unit": "ft³"}
